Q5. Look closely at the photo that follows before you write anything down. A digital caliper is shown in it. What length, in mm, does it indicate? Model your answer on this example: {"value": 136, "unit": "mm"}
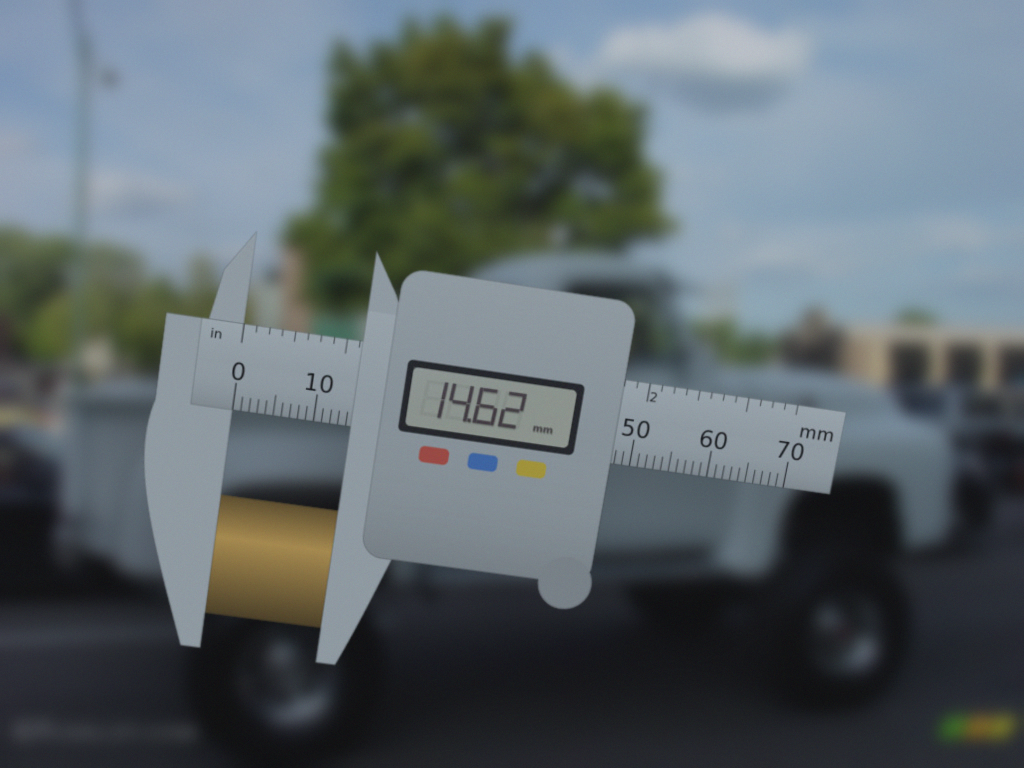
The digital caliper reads {"value": 14.62, "unit": "mm"}
